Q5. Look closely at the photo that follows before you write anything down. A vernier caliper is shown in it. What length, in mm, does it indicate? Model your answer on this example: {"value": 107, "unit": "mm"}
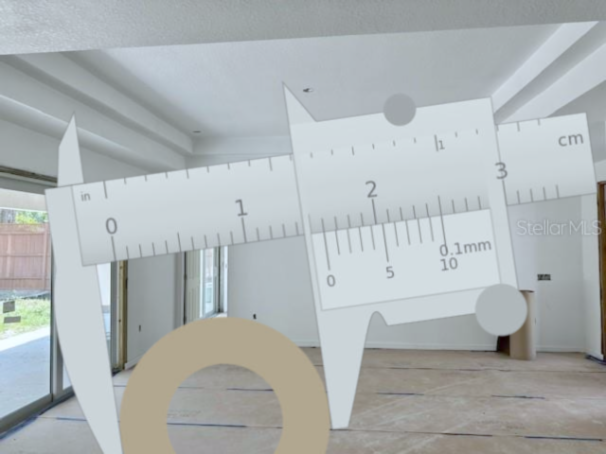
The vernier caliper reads {"value": 16.0, "unit": "mm"}
